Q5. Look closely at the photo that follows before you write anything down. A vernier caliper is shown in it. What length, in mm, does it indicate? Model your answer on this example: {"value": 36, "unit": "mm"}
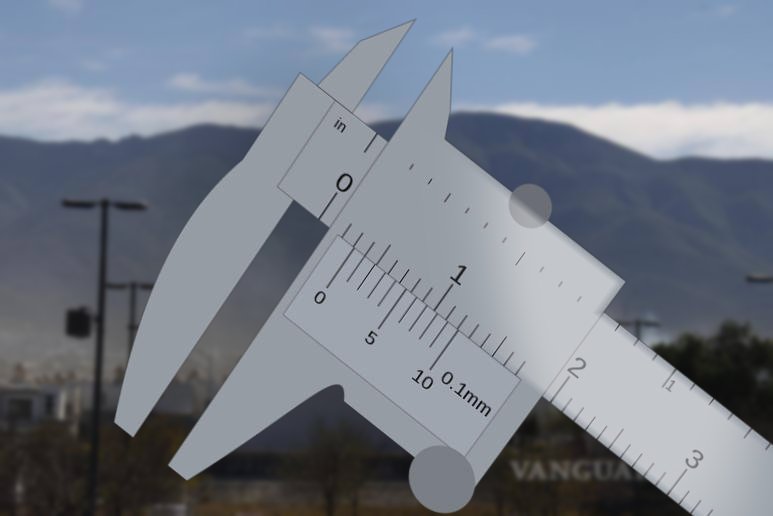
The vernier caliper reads {"value": 3.1, "unit": "mm"}
